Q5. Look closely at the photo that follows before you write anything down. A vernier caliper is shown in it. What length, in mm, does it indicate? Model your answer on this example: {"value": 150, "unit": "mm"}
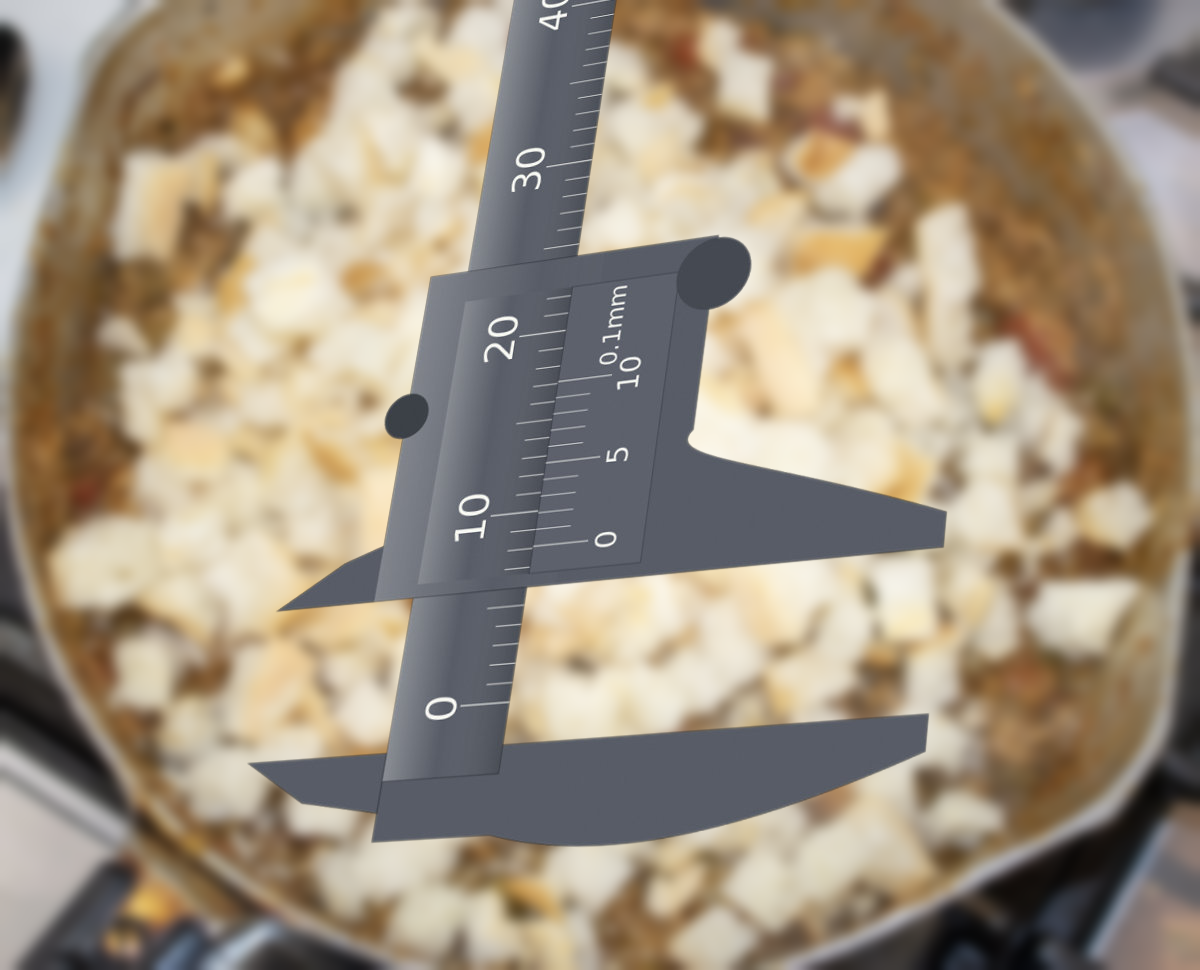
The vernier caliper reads {"value": 8.1, "unit": "mm"}
